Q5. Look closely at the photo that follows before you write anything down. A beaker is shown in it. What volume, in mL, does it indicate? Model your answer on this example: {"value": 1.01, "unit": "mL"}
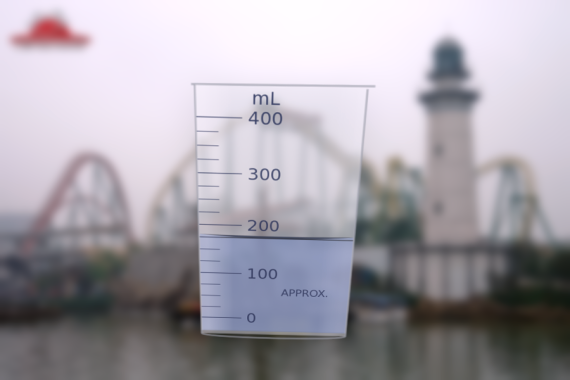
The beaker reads {"value": 175, "unit": "mL"}
